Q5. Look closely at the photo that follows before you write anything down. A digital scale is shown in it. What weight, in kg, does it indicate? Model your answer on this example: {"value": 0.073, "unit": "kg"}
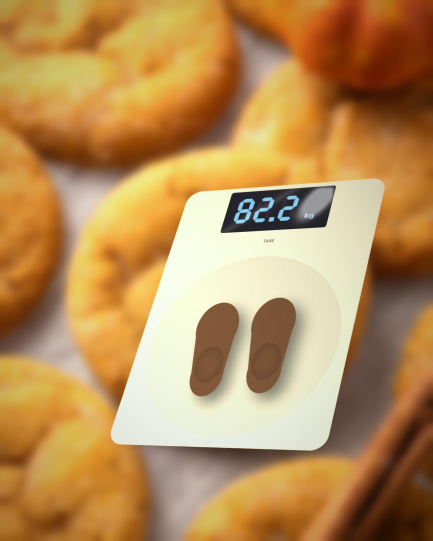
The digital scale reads {"value": 82.2, "unit": "kg"}
